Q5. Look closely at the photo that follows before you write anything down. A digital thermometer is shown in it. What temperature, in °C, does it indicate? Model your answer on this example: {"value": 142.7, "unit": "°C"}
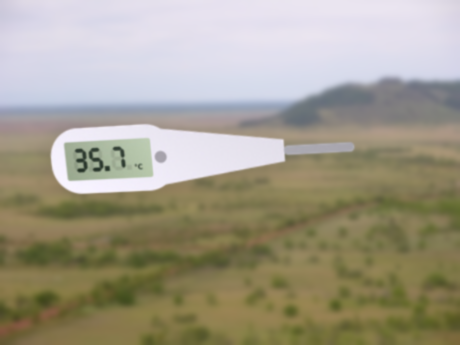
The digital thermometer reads {"value": 35.7, "unit": "°C"}
